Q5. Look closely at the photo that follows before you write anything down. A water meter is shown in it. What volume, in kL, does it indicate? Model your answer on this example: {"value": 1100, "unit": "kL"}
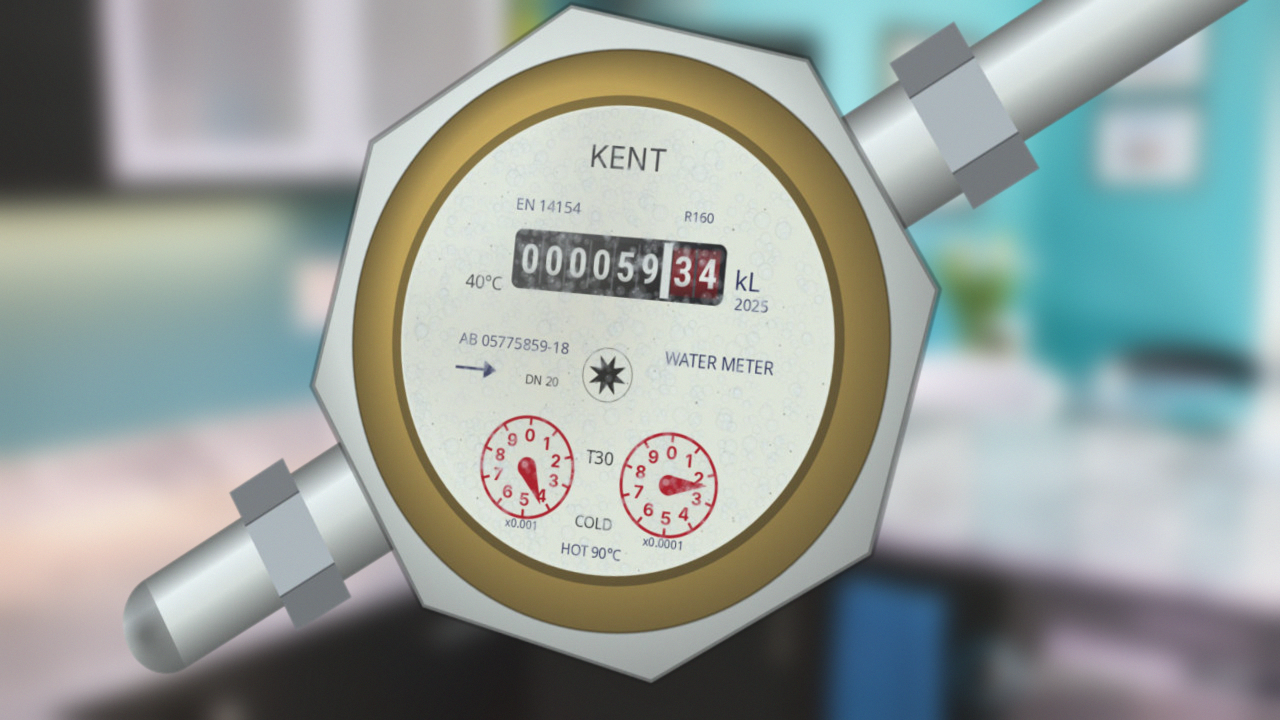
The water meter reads {"value": 59.3442, "unit": "kL"}
